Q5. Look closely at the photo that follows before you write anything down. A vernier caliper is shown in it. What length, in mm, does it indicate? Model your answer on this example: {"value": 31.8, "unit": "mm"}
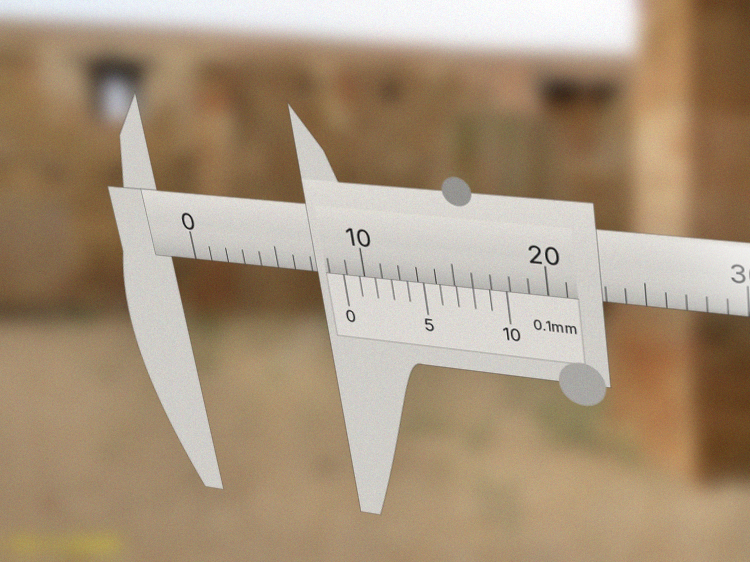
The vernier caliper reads {"value": 8.8, "unit": "mm"}
